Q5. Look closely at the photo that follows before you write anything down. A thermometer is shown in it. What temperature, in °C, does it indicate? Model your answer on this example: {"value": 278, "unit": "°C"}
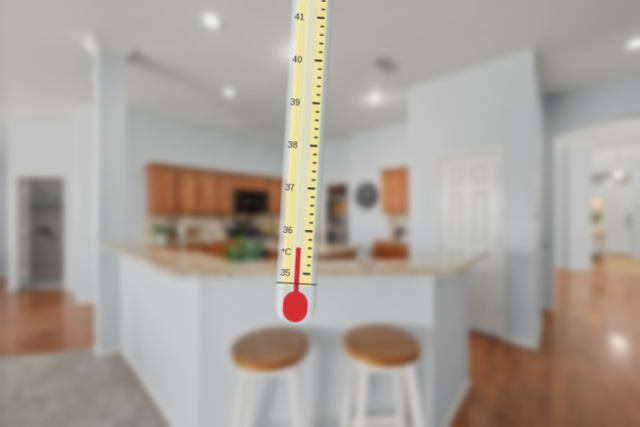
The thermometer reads {"value": 35.6, "unit": "°C"}
